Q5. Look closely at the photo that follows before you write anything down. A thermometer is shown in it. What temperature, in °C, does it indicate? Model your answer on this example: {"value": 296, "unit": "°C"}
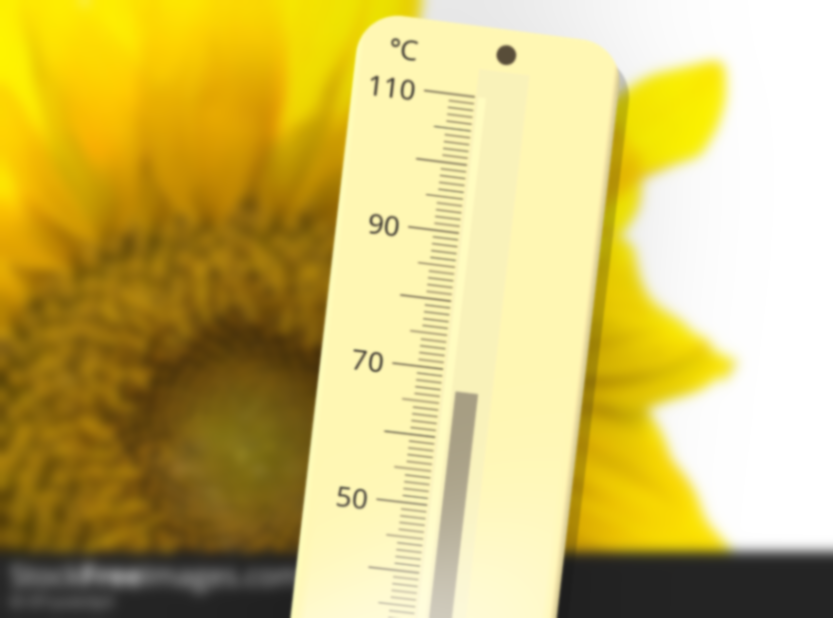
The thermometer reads {"value": 67, "unit": "°C"}
